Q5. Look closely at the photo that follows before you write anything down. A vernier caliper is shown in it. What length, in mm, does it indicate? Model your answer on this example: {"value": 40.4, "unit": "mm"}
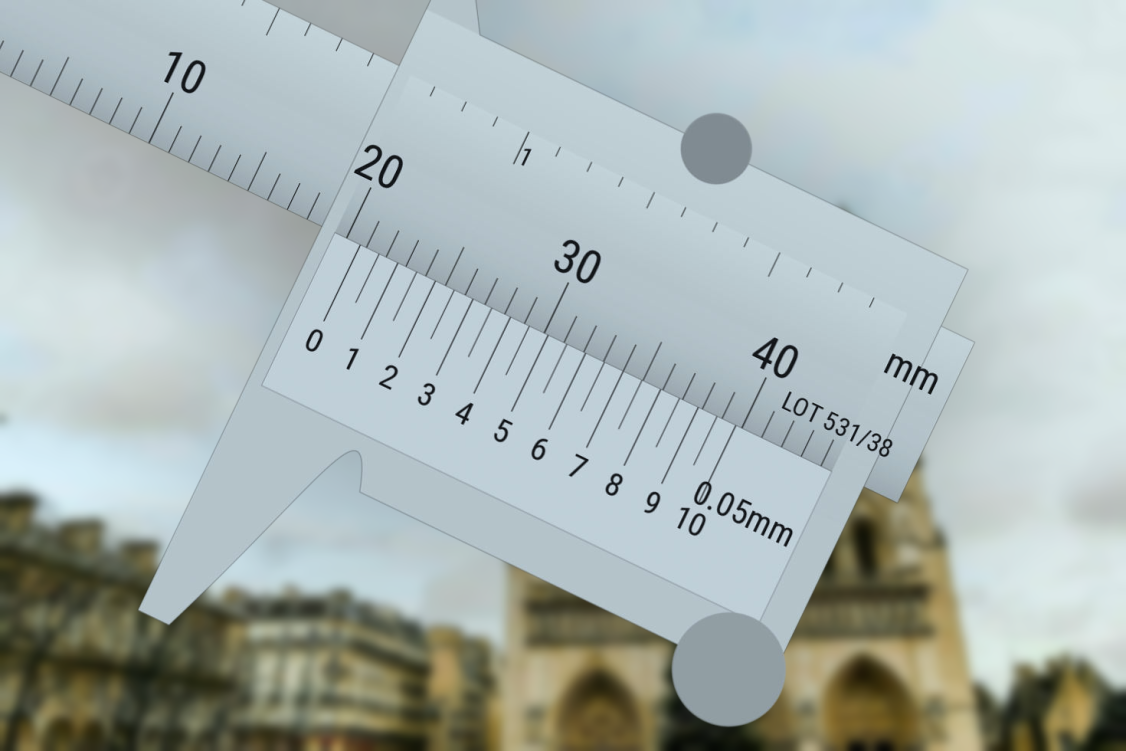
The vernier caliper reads {"value": 20.70, "unit": "mm"}
